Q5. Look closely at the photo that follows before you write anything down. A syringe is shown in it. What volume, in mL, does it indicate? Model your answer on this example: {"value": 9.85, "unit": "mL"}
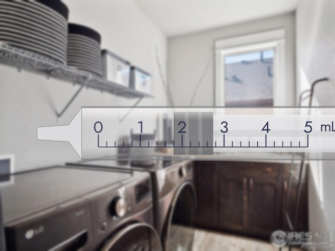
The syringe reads {"value": 1.8, "unit": "mL"}
